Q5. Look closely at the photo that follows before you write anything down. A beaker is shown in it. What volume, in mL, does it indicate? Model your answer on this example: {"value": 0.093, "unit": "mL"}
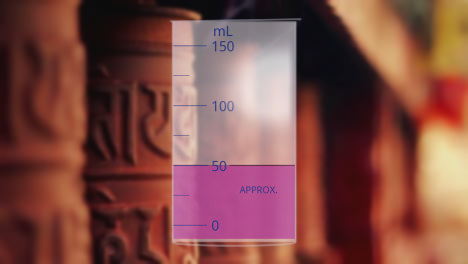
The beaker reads {"value": 50, "unit": "mL"}
